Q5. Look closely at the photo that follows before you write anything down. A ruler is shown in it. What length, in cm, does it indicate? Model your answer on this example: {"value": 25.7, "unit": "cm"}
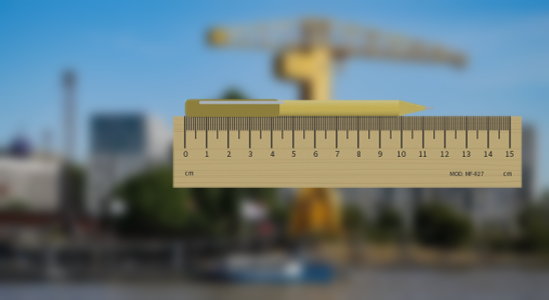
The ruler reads {"value": 11.5, "unit": "cm"}
